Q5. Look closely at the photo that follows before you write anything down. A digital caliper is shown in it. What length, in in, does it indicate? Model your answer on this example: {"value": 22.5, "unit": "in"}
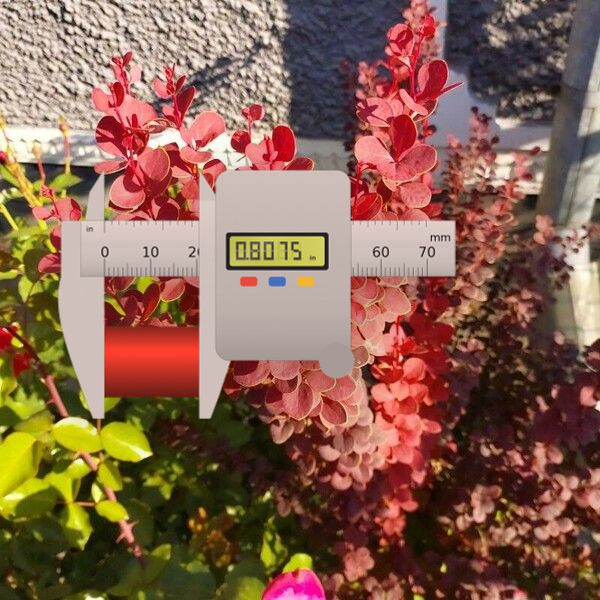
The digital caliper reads {"value": 0.8075, "unit": "in"}
